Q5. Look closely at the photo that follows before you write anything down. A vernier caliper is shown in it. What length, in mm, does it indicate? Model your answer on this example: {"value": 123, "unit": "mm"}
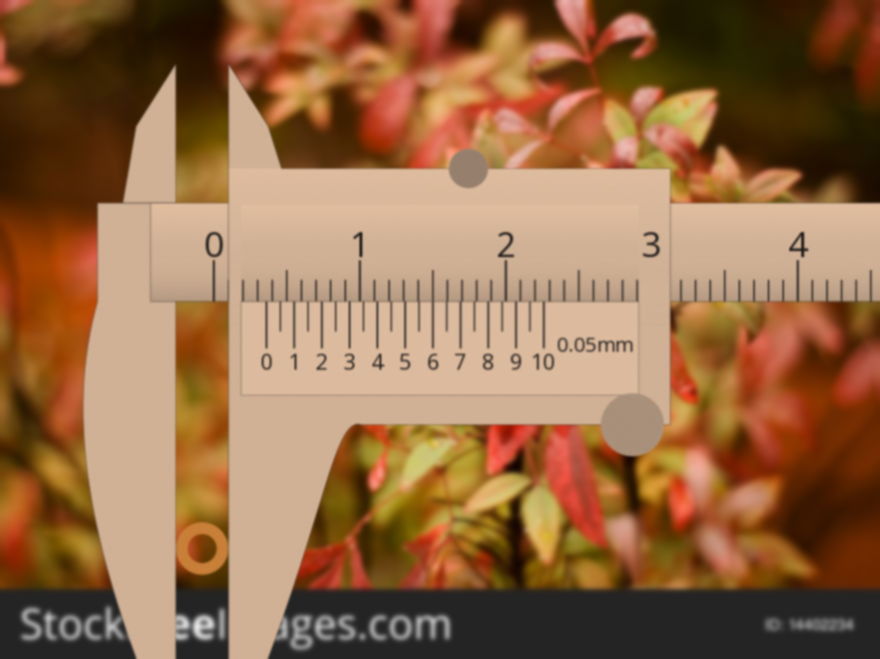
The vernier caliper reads {"value": 3.6, "unit": "mm"}
